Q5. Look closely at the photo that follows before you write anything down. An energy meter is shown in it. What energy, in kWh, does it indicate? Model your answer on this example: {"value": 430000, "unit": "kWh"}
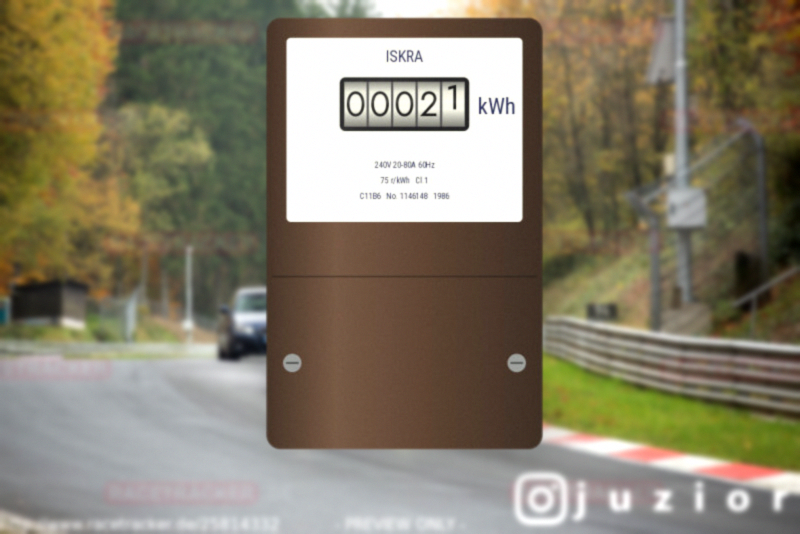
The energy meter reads {"value": 21, "unit": "kWh"}
